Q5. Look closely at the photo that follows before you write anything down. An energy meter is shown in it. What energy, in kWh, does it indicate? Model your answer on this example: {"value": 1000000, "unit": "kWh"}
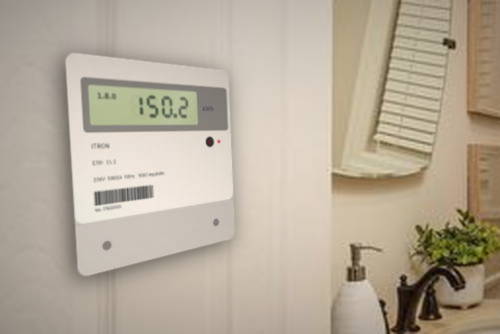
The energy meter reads {"value": 150.2, "unit": "kWh"}
